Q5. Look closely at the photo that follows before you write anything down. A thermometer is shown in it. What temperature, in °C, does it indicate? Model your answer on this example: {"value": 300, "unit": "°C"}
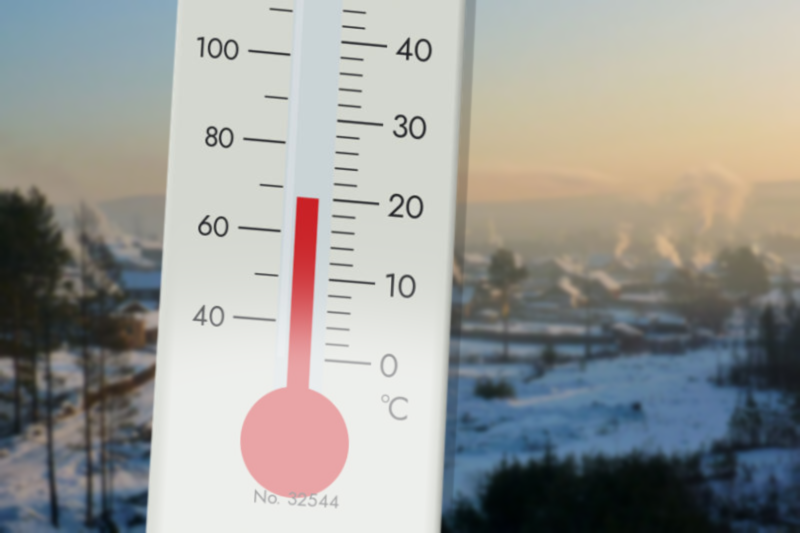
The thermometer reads {"value": 20, "unit": "°C"}
